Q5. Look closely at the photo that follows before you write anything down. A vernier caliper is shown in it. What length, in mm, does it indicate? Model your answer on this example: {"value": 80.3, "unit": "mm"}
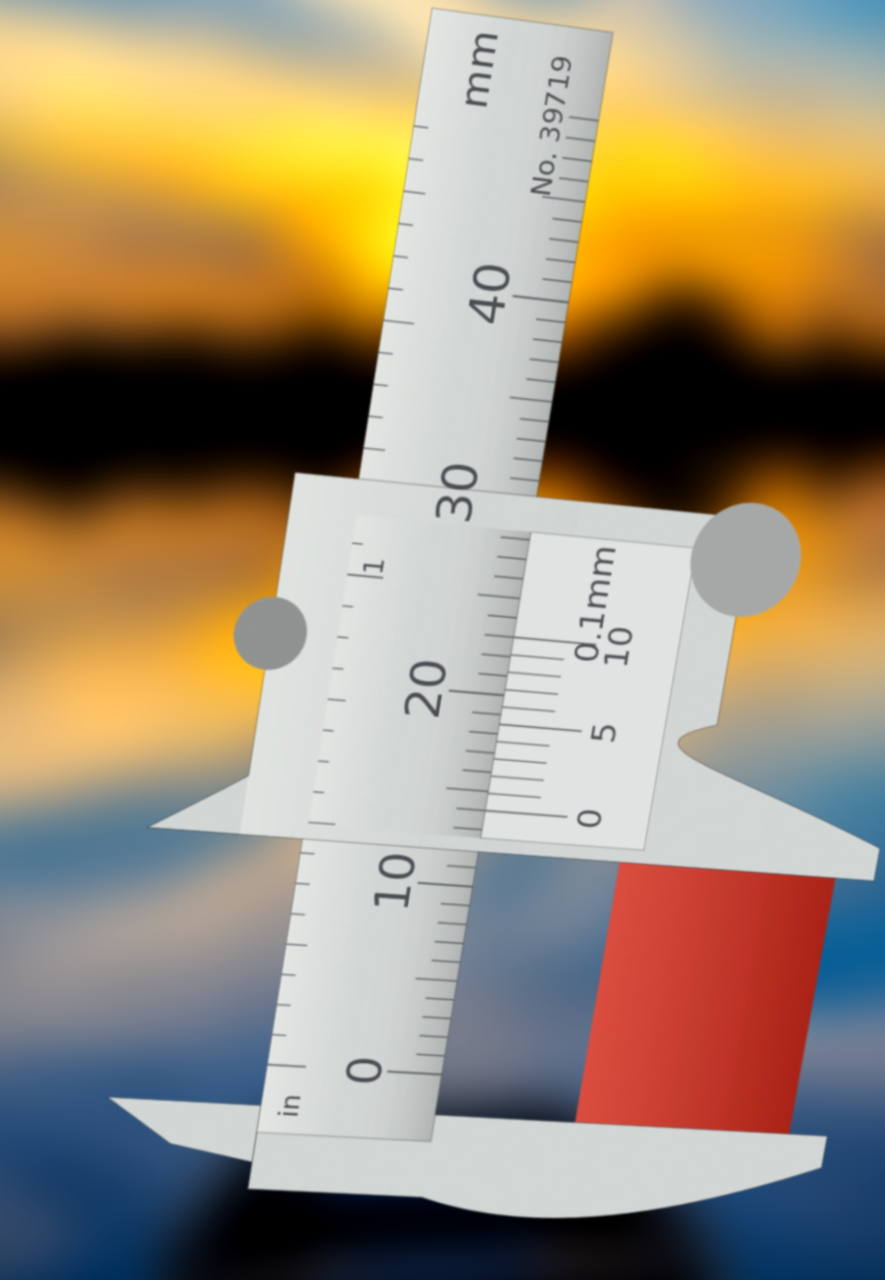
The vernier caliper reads {"value": 14.0, "unit": "mm"}
